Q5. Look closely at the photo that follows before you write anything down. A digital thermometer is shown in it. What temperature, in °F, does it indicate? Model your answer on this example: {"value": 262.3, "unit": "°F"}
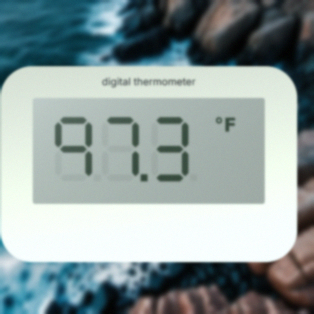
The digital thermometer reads {"value": 97.3, "unit": "°F"}
